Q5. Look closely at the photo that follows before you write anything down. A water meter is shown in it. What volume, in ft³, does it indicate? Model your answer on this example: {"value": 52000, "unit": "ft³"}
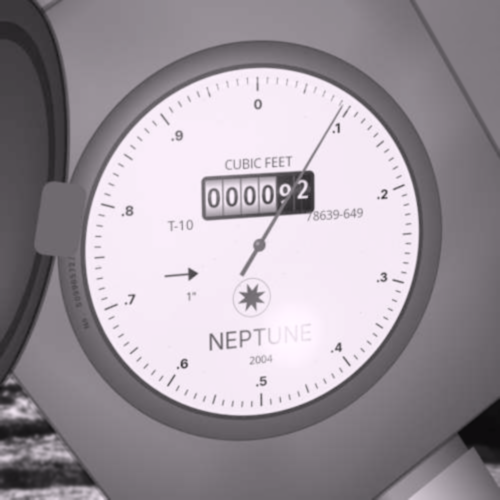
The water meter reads {"value": 92.09, "unit": "ft³"}
